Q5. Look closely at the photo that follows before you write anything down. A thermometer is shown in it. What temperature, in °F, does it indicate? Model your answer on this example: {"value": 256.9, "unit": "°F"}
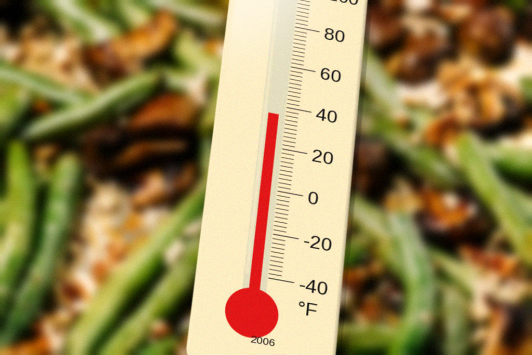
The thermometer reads {"value": 36, "unit": "°F"}
